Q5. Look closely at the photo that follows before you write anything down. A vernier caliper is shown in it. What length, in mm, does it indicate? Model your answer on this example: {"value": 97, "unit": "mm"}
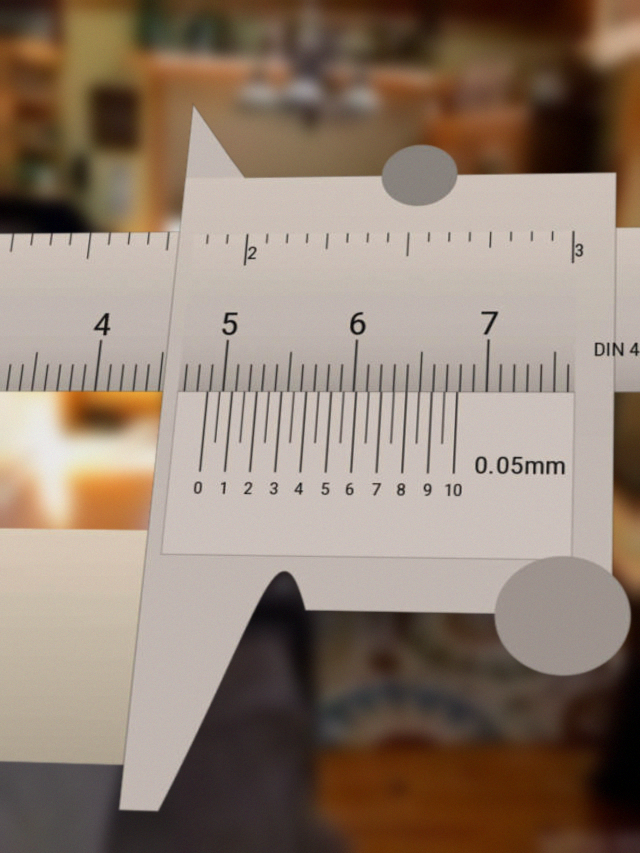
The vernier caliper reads {"value": 48.8, "unit": "mm"}
